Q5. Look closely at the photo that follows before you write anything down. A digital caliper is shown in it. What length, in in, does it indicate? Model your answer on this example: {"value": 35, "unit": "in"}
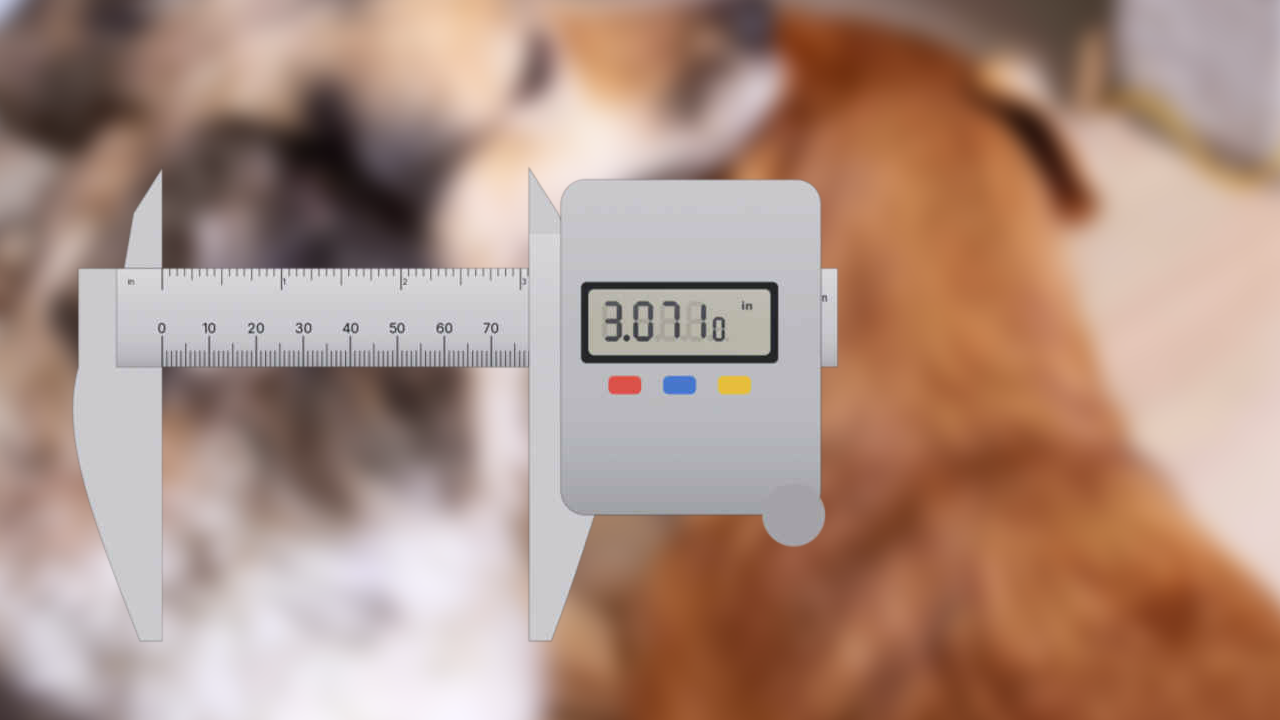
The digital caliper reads {"value": 3.0710, "unit": "in"}
